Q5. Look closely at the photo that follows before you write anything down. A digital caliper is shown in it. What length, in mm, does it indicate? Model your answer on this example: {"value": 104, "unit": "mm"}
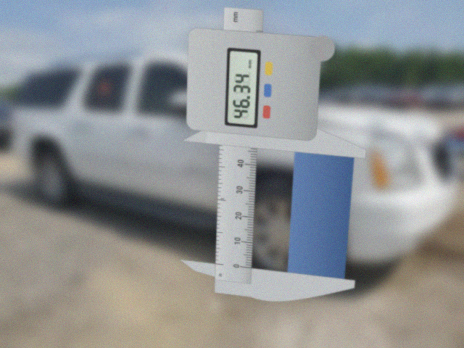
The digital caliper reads {"value": 46.34, "unit": "mm"}
